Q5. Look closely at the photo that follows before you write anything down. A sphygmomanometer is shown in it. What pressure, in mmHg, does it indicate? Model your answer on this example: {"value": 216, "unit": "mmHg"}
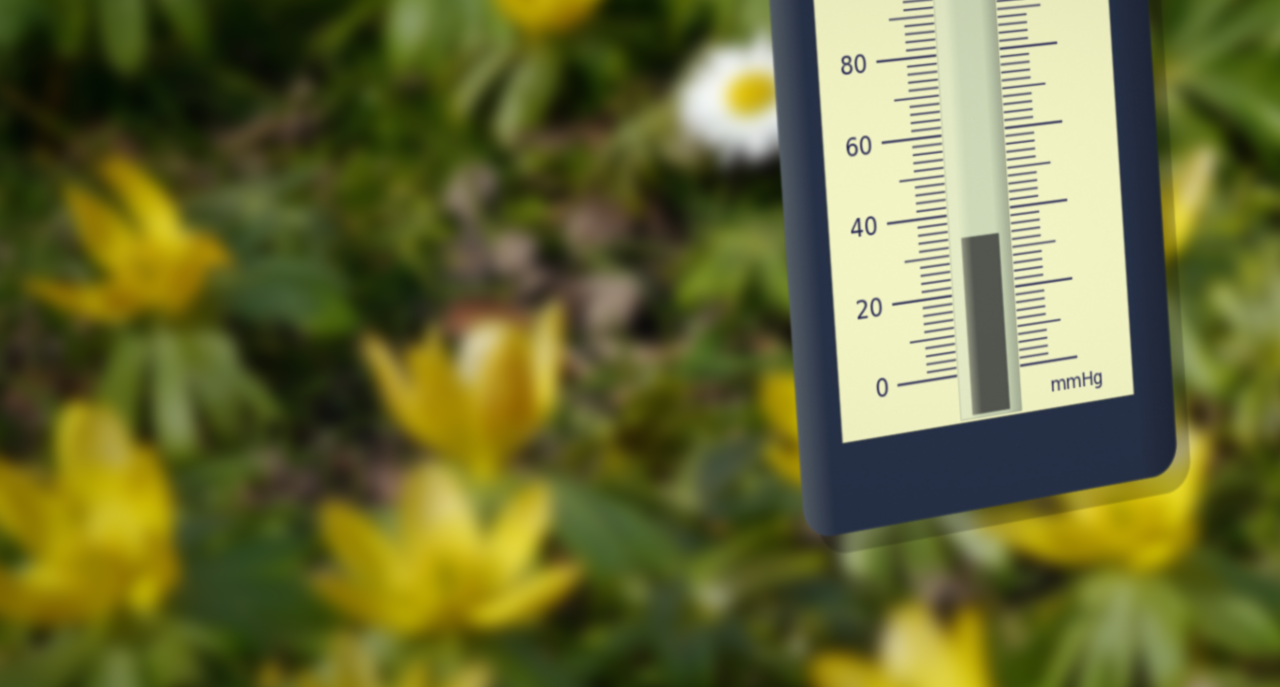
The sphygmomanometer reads {"value": 34, "unit": "mmHg"}
